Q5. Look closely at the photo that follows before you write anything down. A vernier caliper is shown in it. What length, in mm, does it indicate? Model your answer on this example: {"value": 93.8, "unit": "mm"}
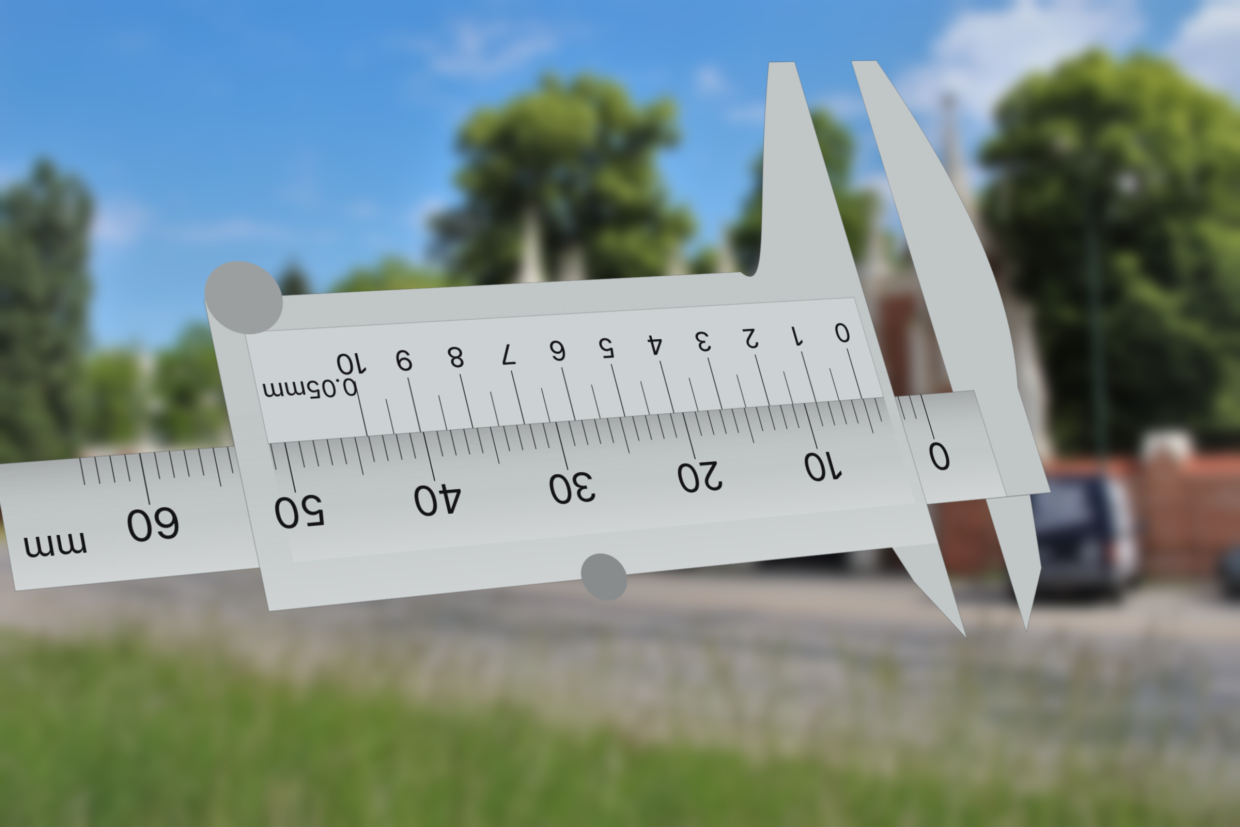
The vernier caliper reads {"value": 5.1, "unit": "mm"}
